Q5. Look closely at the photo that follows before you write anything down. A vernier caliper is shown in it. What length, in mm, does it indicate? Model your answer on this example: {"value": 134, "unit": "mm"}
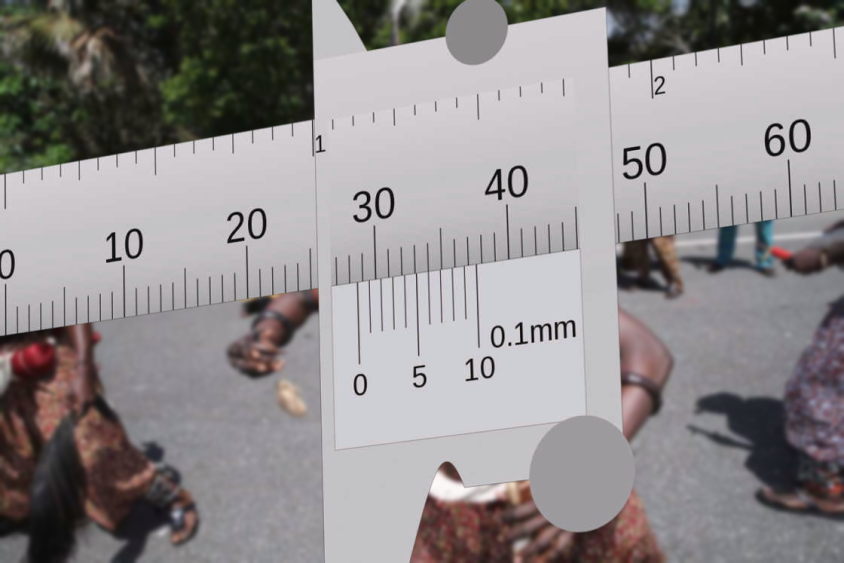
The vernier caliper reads {"value": 28.6, "unit": "mm"}
